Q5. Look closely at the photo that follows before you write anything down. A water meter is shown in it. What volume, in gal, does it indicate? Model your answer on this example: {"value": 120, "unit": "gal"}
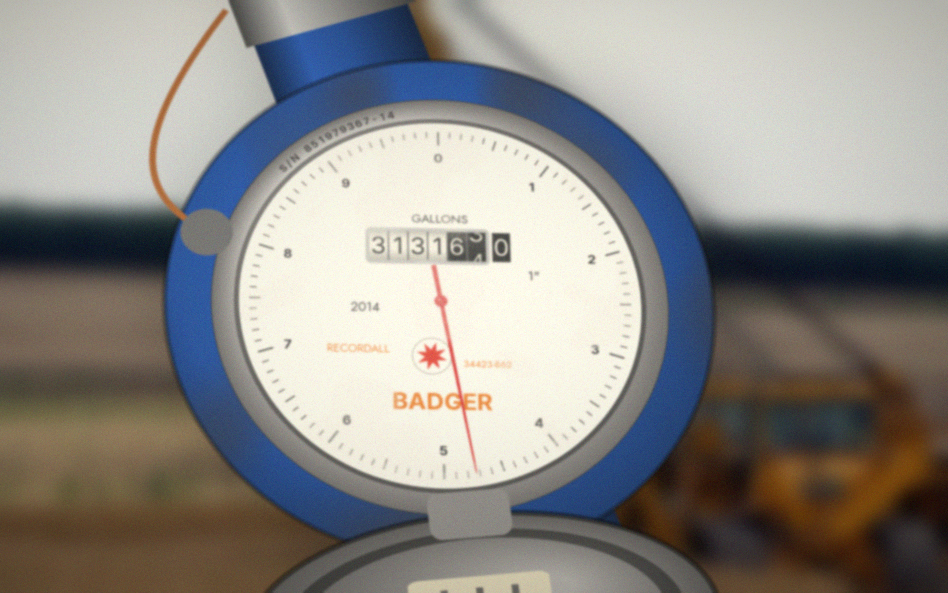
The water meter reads {"value": 3131634.7, "unit": "gal"}
